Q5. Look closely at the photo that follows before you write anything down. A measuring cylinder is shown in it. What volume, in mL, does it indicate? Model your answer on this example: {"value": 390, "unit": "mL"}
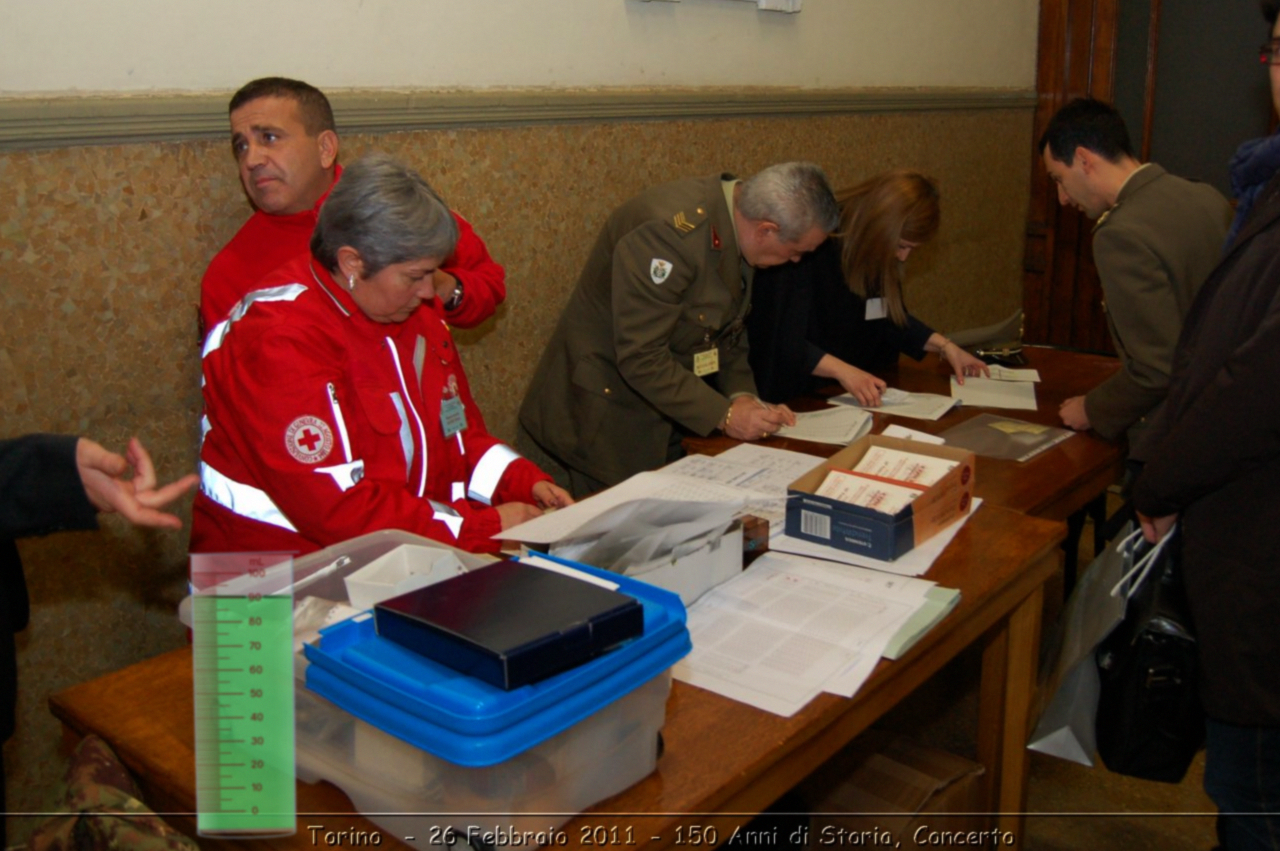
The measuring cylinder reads {"value": 90, "unit": "mL"}
